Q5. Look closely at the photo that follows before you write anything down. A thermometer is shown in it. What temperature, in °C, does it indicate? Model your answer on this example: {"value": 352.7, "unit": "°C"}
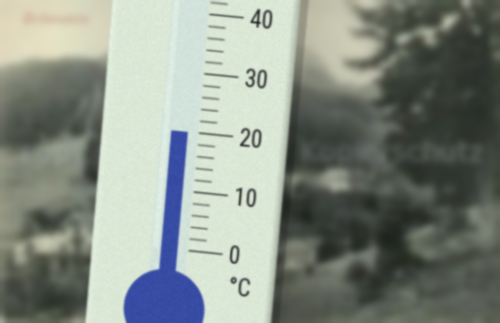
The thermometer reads {"value": 20, "unit": "°C"}
